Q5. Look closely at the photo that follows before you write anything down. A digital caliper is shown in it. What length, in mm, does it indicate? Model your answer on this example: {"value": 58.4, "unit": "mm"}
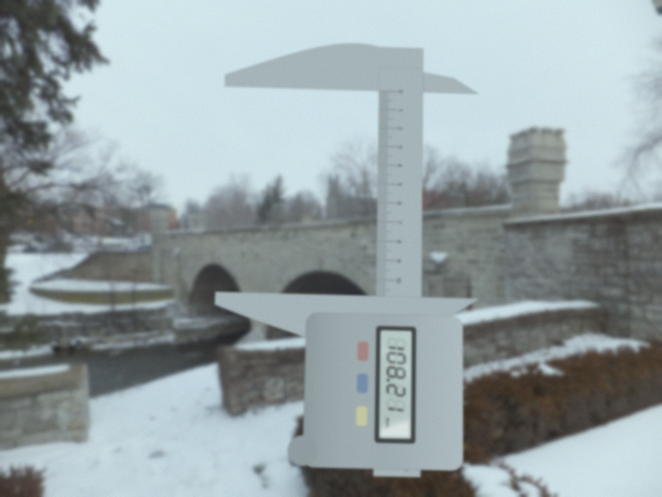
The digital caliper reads {"value": 108.21, "unit": "mm"}
